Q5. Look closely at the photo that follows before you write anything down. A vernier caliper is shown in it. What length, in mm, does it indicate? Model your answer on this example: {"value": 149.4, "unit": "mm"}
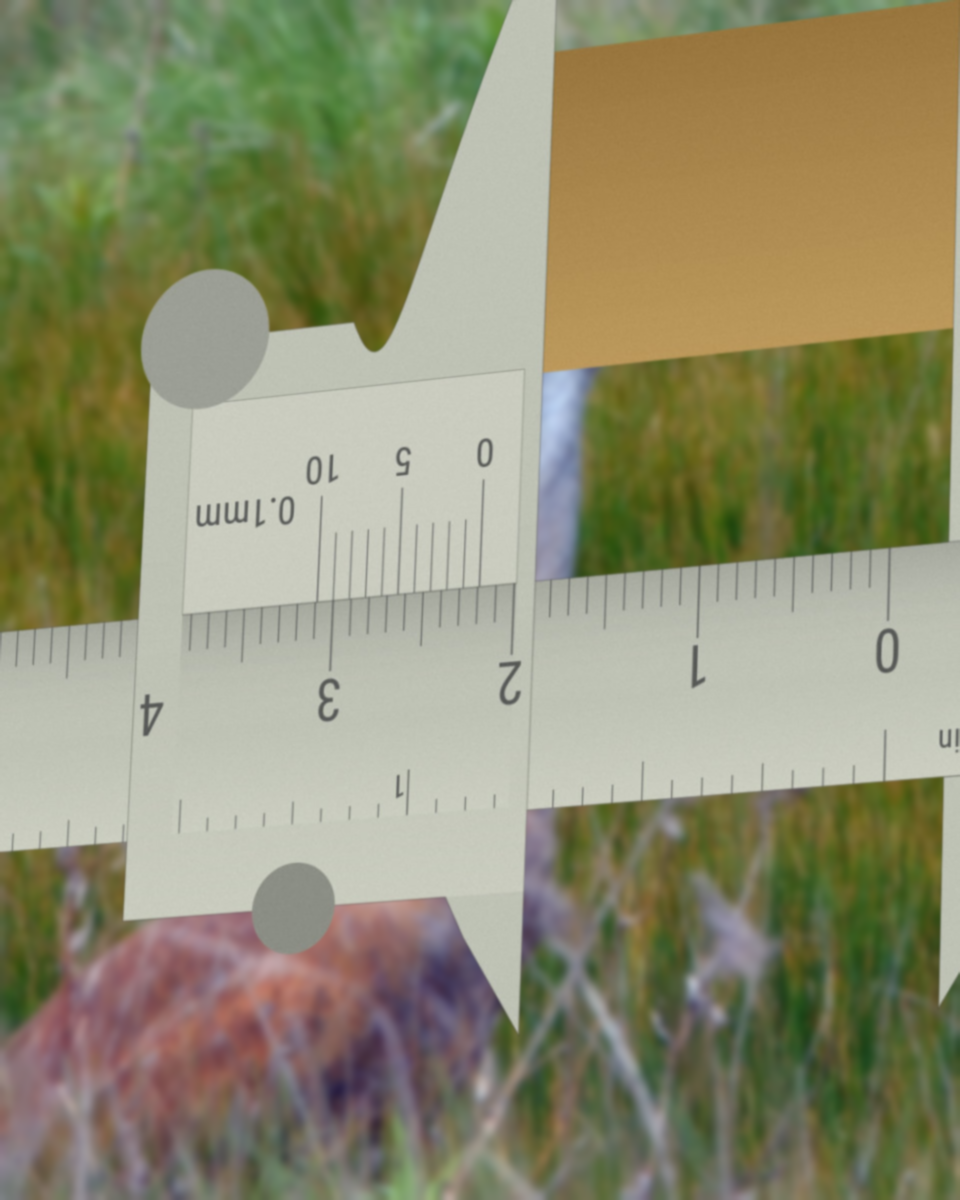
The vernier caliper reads {"value": 21.9, "unit": "mm"}
